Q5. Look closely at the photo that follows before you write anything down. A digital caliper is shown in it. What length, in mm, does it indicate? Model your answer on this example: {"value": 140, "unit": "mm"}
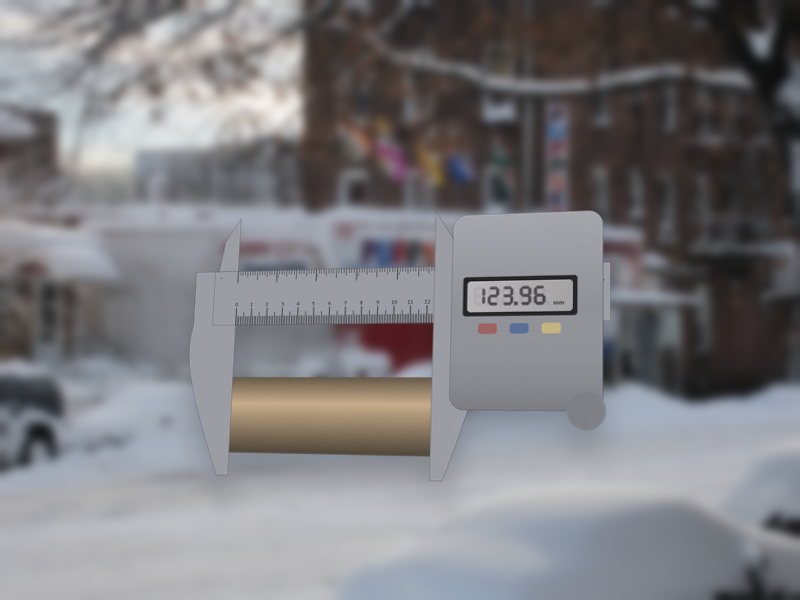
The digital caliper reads {"value": 123.96, "unit": "mm"}
